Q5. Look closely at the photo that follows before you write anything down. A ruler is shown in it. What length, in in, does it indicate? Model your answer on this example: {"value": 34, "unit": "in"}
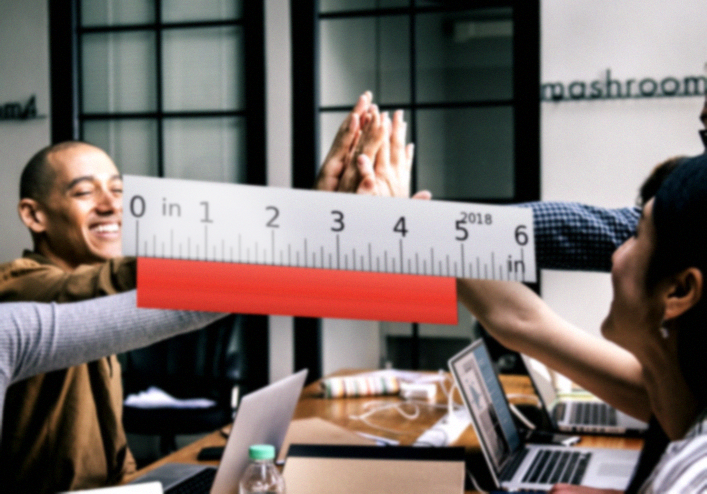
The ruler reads {"value": 4.875, "unit": "in"}
